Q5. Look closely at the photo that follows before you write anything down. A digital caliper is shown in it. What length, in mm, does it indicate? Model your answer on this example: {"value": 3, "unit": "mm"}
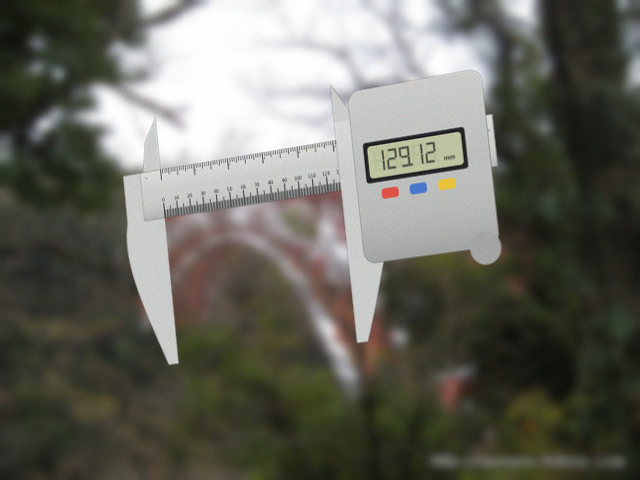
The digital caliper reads {"value": 129.12, "unit": "mm"}
